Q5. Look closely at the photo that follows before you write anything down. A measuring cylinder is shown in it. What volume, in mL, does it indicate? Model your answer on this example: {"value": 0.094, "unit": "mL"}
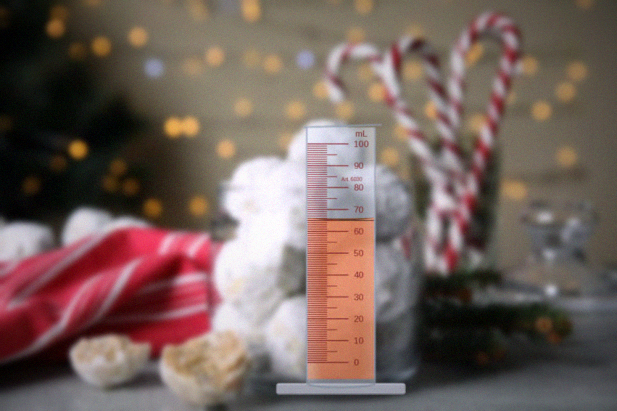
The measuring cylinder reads {"value": 65, "unit": "mL"}
